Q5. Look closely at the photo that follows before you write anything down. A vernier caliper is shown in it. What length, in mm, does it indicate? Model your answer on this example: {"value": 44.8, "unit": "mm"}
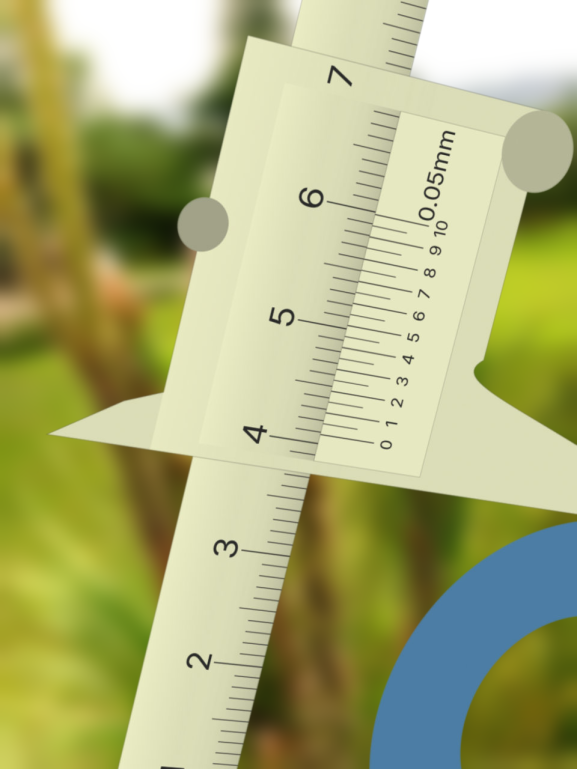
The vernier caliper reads {"value": 40.8, "unit": "mm"}
